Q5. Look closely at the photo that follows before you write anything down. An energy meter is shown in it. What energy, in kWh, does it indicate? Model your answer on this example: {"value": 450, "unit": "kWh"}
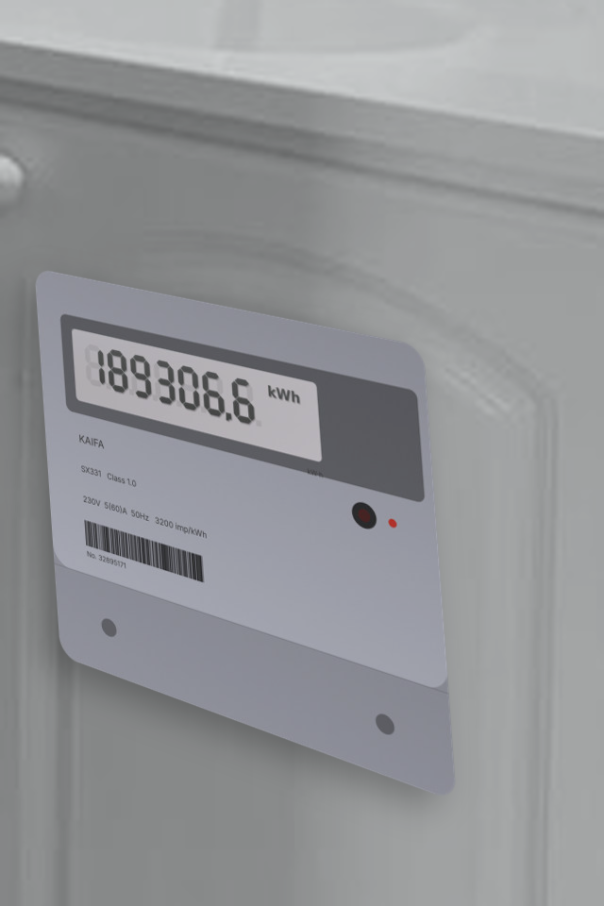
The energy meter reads {"value": 189306.6, "unit": "kWh"}
